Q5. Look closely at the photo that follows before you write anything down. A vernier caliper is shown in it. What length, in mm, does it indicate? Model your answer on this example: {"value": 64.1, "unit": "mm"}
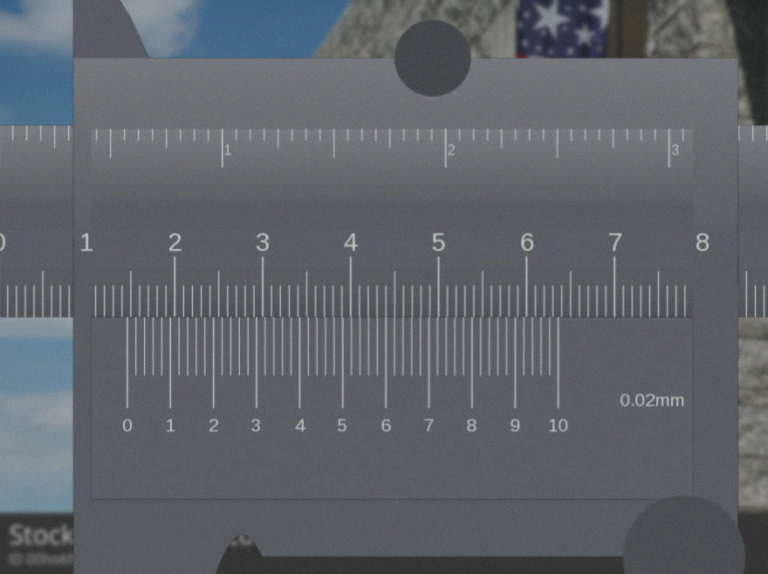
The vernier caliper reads {"value": 14.6, "unit": "mm"}
